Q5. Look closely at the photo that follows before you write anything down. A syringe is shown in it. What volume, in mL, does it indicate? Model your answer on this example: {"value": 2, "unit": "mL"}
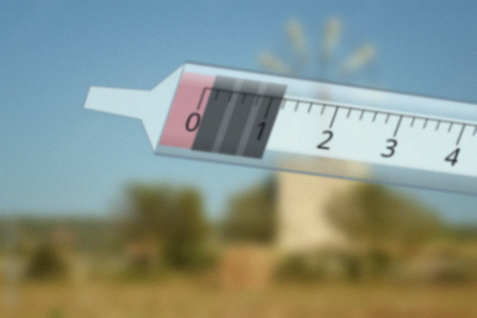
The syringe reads {"value": 0.1, "unit": "mL"}
